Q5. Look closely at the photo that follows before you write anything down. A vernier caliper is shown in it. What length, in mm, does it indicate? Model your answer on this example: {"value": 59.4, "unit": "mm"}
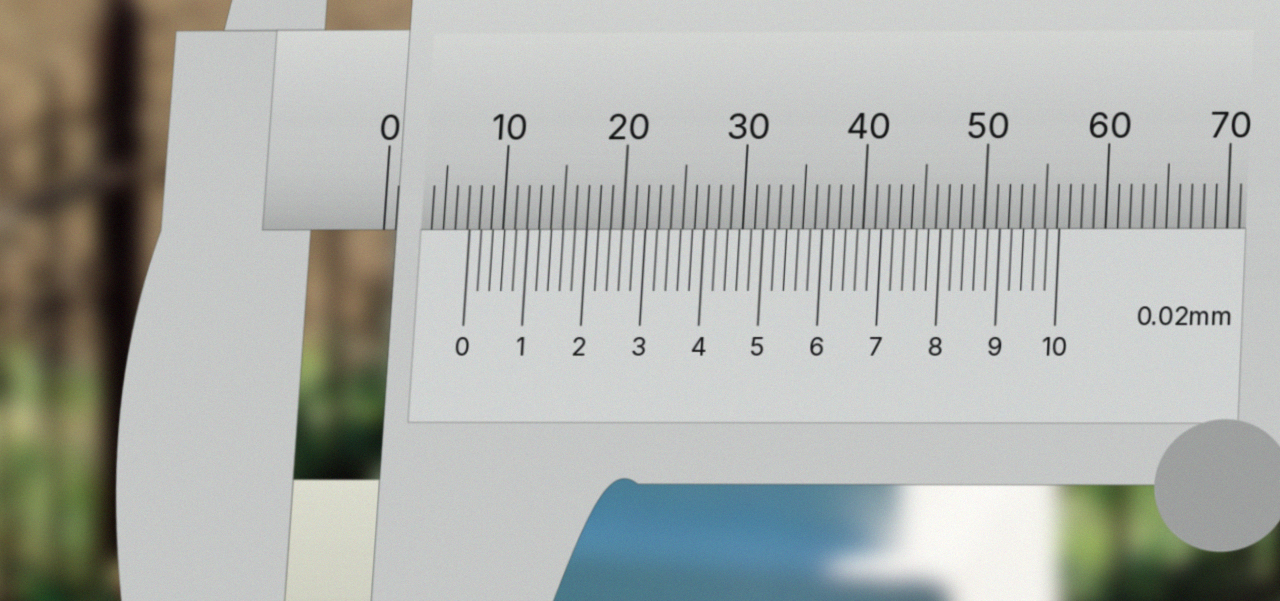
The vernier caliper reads {"value": 7.2, "unit": "mm"}
